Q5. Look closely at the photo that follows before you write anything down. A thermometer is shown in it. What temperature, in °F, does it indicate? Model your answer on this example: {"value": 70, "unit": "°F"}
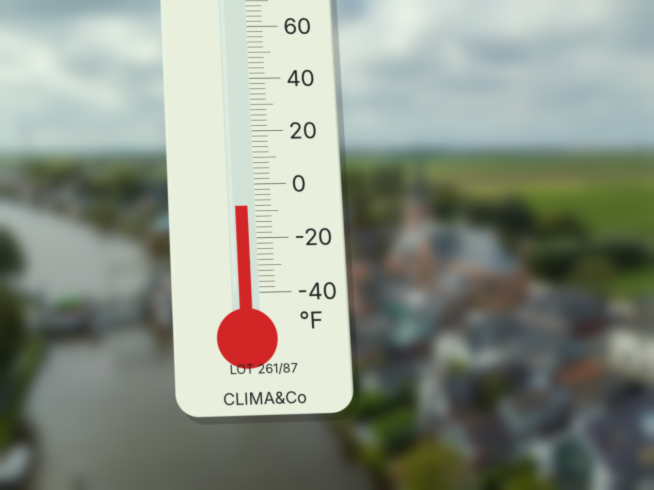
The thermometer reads {"value": -8, "unit": "°F"}
